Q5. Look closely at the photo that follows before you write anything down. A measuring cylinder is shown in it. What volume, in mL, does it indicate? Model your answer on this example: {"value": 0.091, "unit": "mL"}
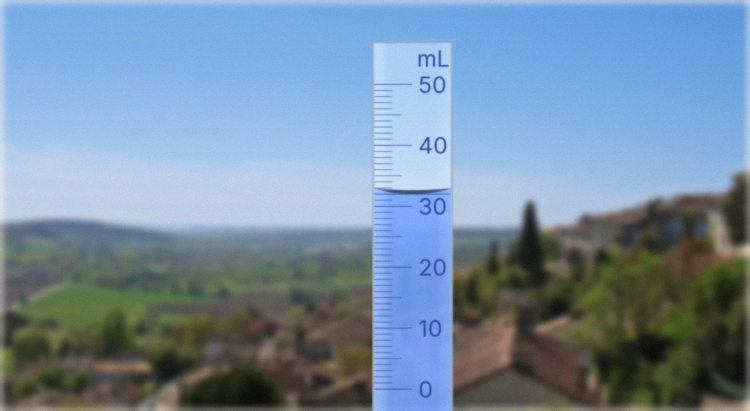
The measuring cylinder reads {"value": 32, "unit": "mL"}
